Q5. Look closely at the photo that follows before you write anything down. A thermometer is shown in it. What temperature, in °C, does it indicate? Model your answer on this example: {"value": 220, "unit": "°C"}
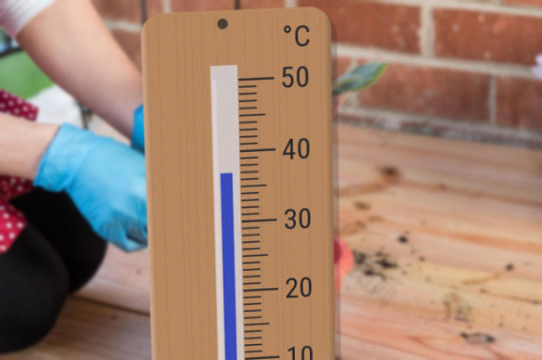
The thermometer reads {"value": 37, "unit": "°C"}
